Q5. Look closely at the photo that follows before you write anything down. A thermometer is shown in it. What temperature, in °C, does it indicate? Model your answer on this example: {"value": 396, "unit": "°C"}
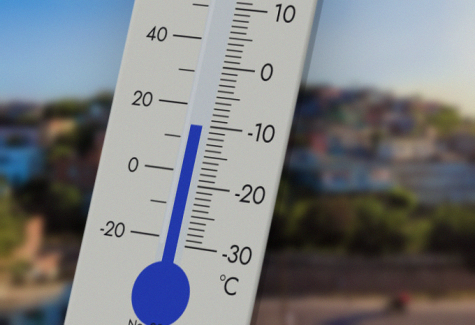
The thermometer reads {"value": -10, "unit": "°C"}
